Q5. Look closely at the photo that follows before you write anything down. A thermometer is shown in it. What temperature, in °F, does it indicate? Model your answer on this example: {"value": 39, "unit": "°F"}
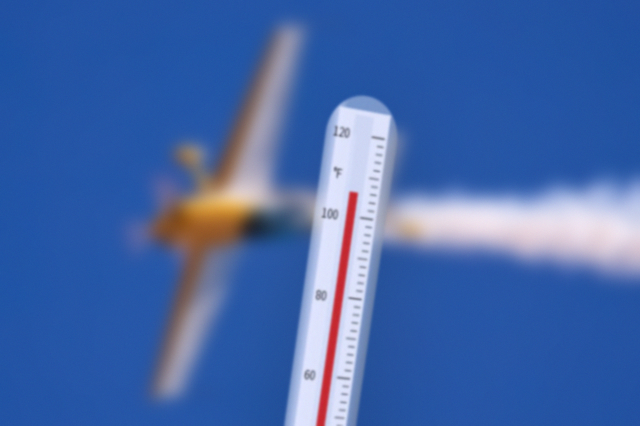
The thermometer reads {"value": 106, "unit": "°F"}
